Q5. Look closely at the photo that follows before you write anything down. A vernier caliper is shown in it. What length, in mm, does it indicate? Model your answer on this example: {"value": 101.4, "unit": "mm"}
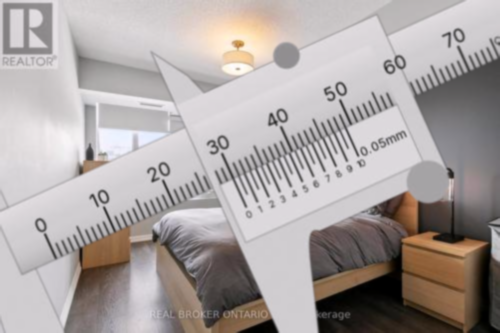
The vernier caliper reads {"value": 30.0, "unit": "mm"}
